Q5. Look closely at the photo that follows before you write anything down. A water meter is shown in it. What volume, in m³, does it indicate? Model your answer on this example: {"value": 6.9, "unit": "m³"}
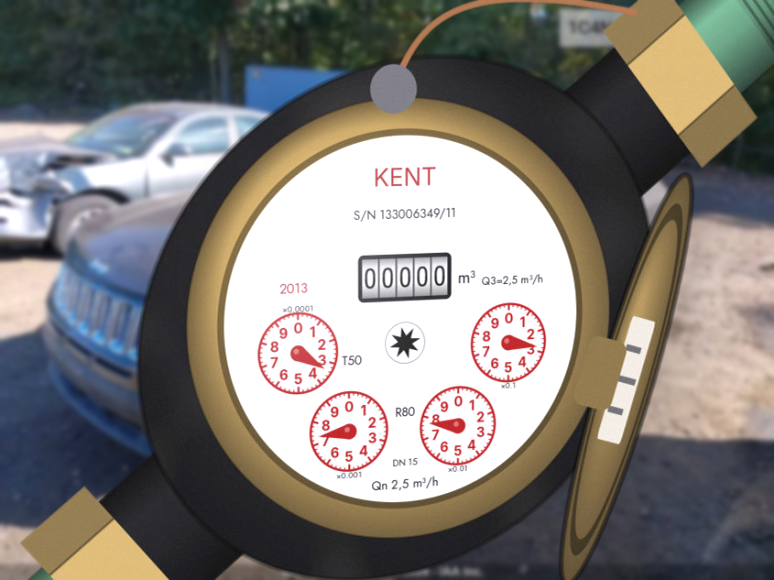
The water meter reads {"value": 0.2773, "unit": "m³"}
